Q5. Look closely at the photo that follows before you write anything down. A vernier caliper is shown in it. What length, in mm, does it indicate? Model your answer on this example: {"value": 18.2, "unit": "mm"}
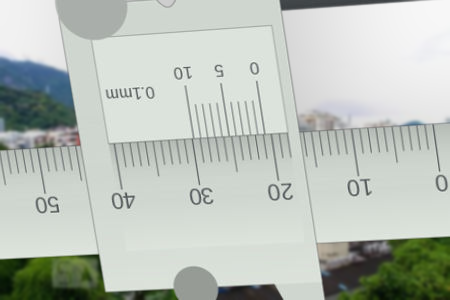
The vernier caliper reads {"value": 20.8, "unit": "mm"}
